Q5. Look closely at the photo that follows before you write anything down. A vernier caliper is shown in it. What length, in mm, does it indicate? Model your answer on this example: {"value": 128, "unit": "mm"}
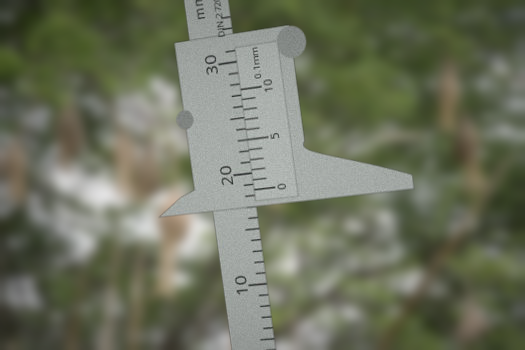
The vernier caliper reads {"value": 18.5, "unit": "mm"}
